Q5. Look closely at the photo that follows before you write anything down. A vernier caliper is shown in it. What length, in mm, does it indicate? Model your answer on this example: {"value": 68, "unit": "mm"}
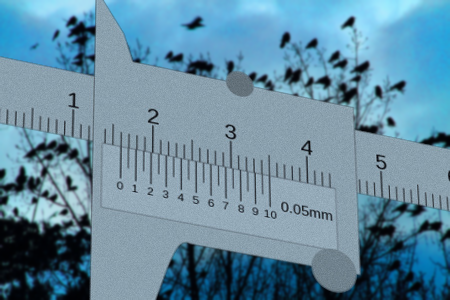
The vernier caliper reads {"value": 16.0, "unit": "mm"}
